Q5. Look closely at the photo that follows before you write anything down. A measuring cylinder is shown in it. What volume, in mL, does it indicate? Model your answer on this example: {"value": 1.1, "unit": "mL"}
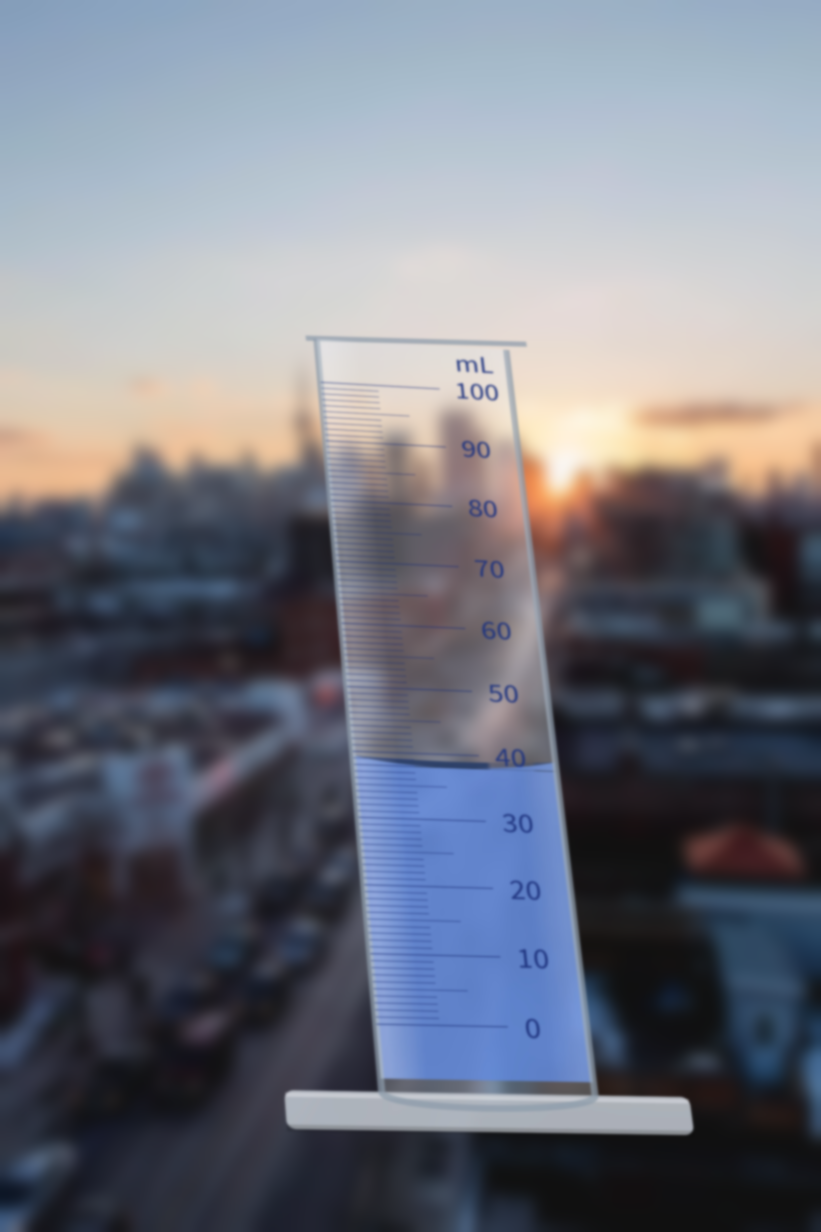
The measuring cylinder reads {"value": 38, "unit": "mL"}
